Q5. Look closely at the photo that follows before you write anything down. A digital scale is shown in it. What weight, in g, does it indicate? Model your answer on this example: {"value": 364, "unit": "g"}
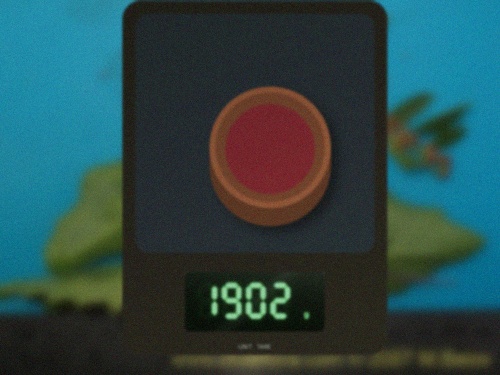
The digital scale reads {"value": 1902, "unit": "g"}
